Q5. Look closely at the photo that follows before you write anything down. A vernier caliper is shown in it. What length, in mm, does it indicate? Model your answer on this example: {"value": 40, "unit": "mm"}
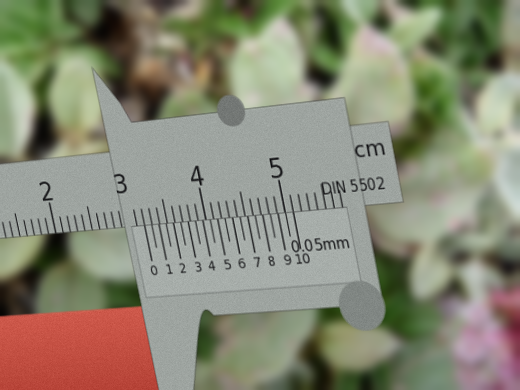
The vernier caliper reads {"value": 32.0, "unit": "mm"}
